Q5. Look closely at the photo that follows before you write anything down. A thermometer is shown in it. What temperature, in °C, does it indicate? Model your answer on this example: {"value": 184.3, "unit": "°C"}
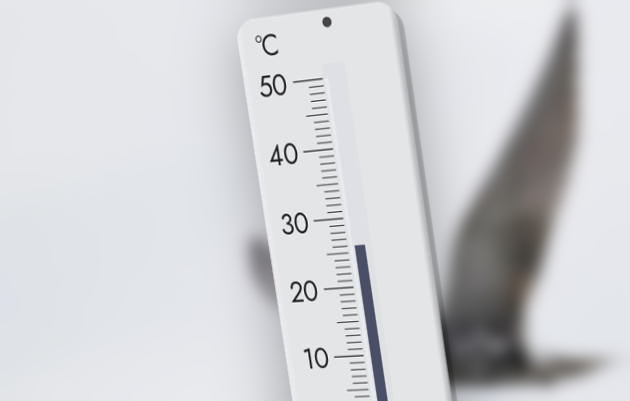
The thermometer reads {"value": 26, "unit": "°C"}
